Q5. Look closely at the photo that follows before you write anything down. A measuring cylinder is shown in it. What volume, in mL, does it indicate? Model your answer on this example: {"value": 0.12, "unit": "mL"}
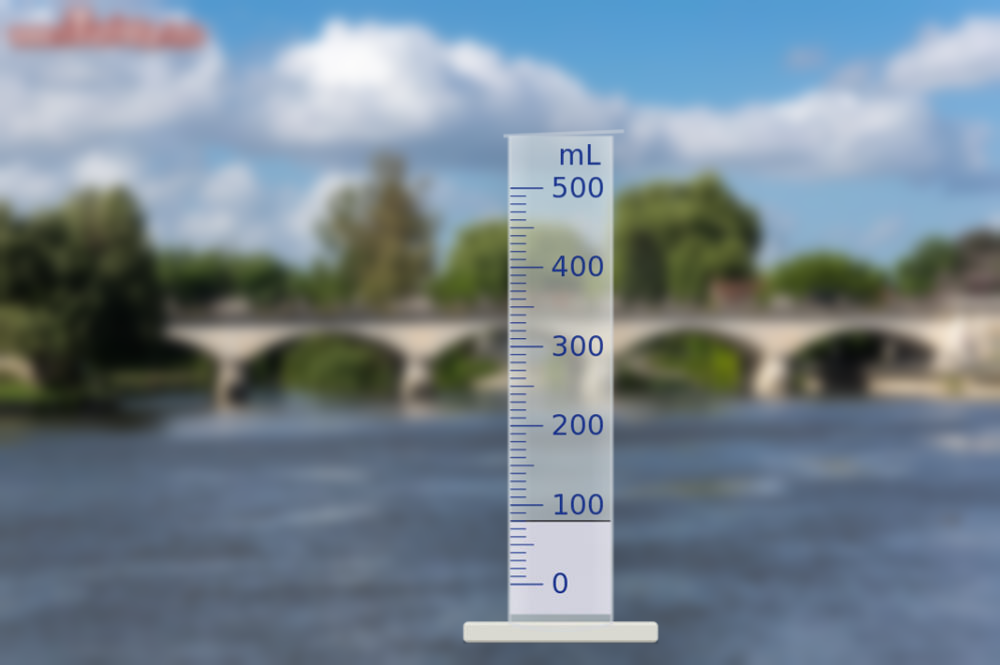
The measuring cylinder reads {"value": 80, "unit": "mL"}
